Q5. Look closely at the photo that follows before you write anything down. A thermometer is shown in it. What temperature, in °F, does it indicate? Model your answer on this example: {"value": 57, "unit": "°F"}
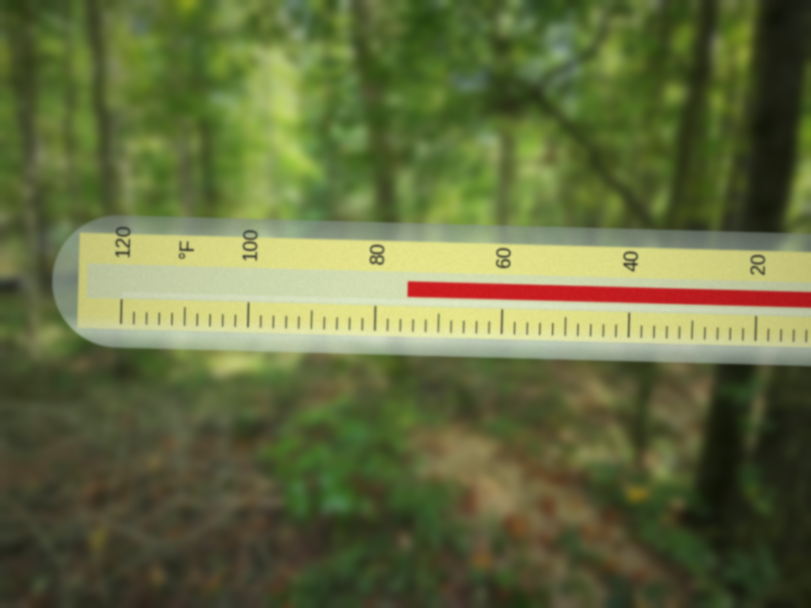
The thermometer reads {"value": 75, "unit": "°F"}
